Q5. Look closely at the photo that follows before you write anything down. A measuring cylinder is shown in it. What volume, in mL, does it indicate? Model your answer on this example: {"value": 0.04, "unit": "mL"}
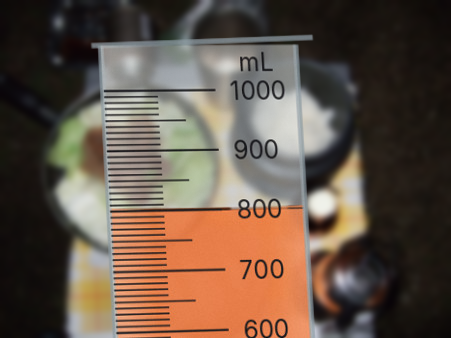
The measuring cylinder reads {"value": 800, "unit": "mL"}
